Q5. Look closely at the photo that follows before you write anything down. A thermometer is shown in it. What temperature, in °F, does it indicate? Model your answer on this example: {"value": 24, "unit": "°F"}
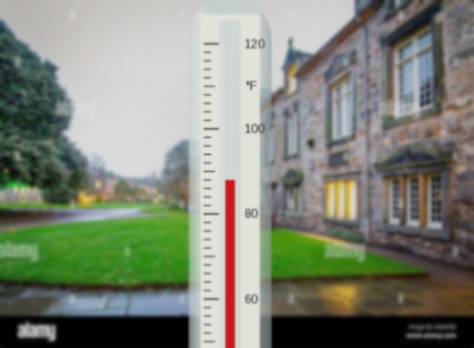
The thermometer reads {"value": 88, "unit": "°F"}
